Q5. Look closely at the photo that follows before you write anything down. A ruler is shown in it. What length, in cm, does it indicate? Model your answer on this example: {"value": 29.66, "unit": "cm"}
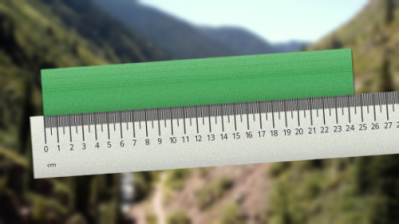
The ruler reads {"value": 24.5, "unit": "cm"}
